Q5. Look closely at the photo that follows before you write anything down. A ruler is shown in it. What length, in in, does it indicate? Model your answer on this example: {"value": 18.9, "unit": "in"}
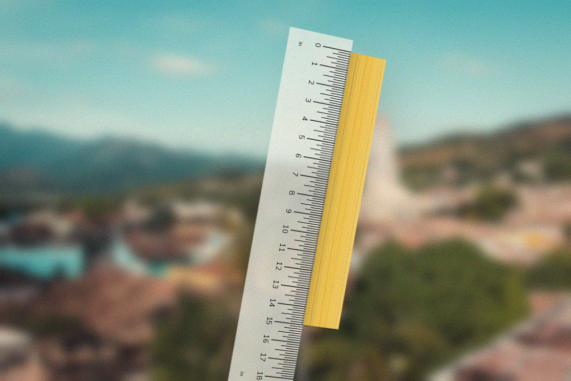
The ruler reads {"value": 15, "unit": "in"}
